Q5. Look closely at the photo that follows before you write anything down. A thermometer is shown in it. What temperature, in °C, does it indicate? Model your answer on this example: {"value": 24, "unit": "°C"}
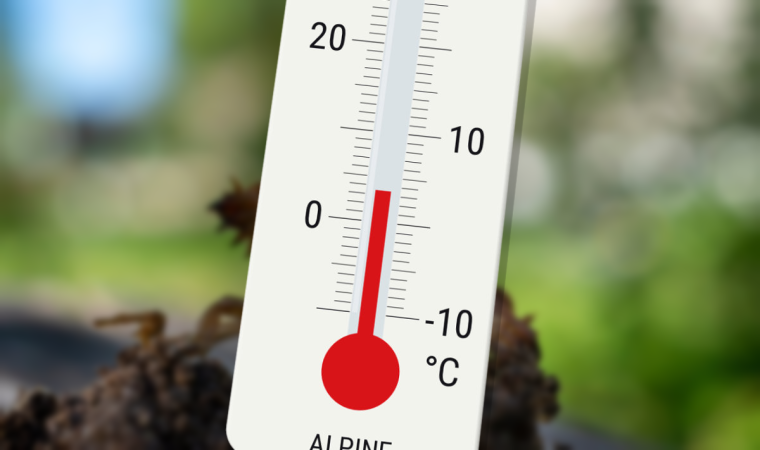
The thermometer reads {"value": 3.5, "unit": "°C"}
